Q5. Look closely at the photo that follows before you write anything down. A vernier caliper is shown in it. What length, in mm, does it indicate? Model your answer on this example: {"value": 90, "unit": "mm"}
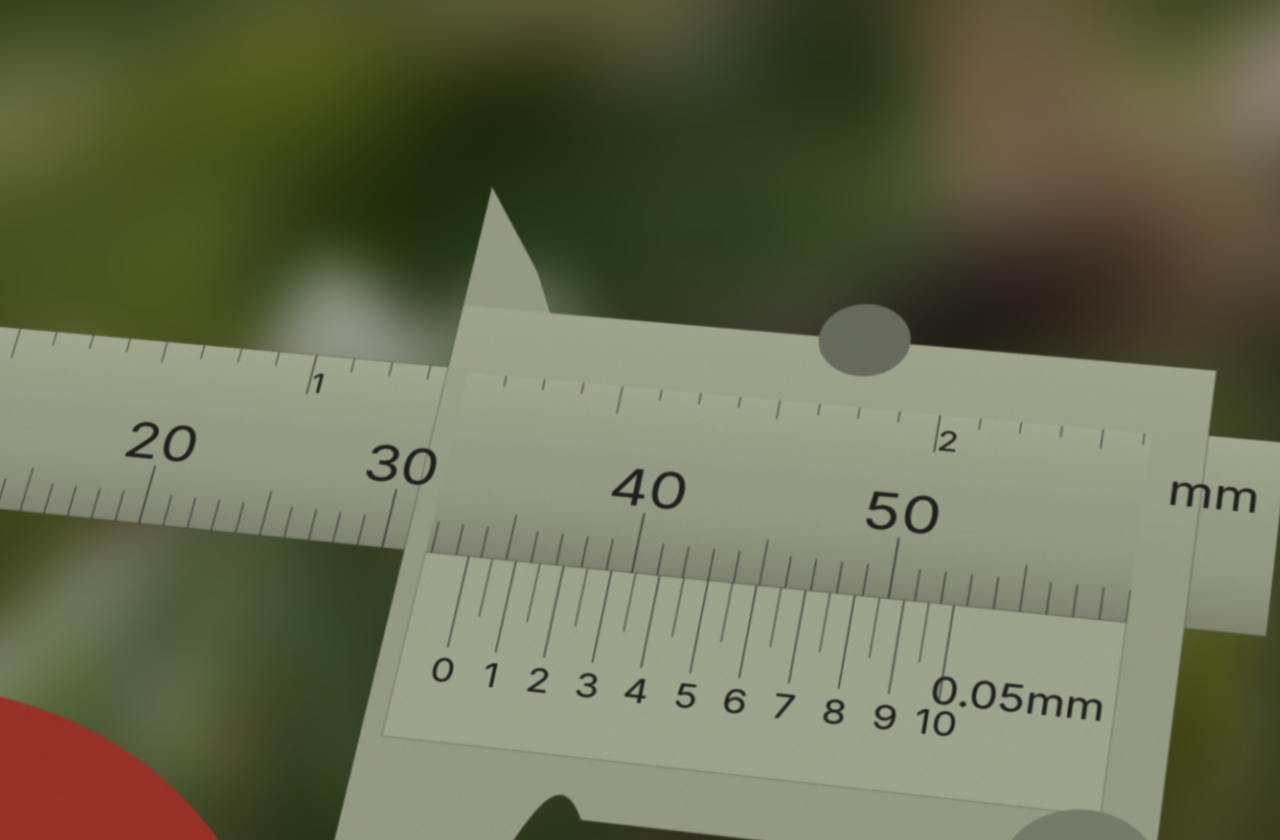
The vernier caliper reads {"value": 33.5, "unit": "mm"}
